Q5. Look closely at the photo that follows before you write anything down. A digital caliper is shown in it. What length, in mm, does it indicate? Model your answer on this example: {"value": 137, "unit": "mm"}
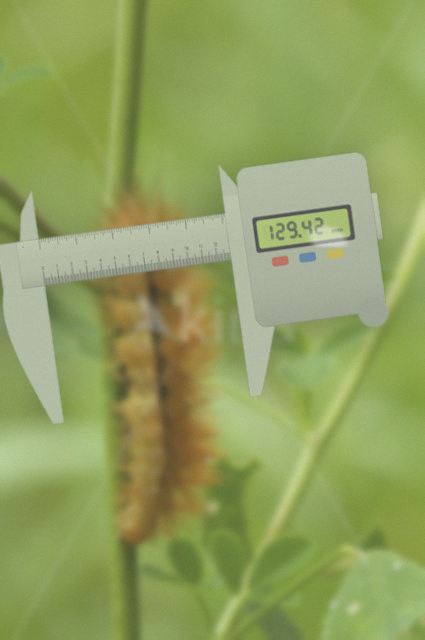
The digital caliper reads {"value": 129.42, "unit": "mm"}
